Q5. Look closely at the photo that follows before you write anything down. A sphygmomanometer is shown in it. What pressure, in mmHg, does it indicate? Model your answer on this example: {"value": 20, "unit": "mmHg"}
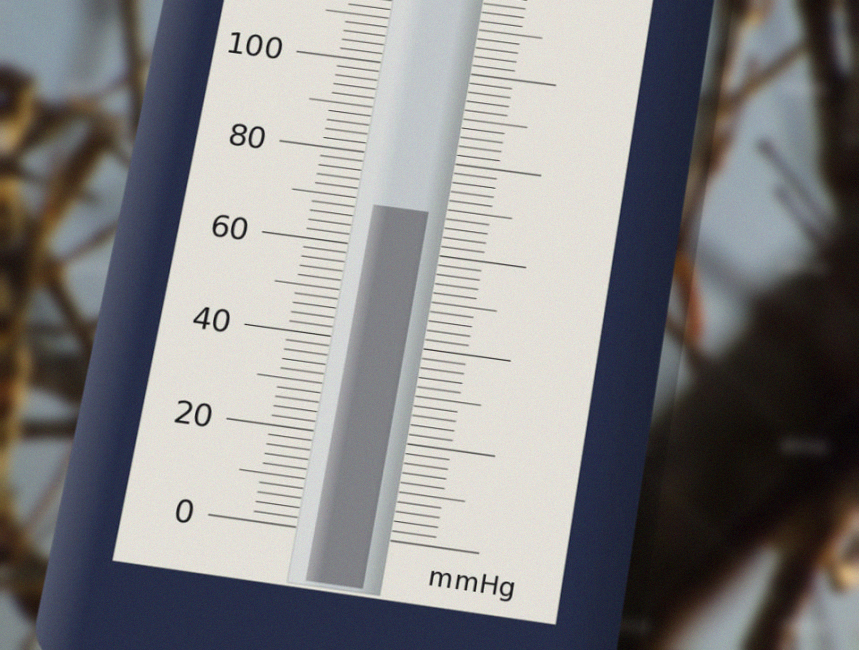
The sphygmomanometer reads {"value": 69, "unit": "mmHg"}
